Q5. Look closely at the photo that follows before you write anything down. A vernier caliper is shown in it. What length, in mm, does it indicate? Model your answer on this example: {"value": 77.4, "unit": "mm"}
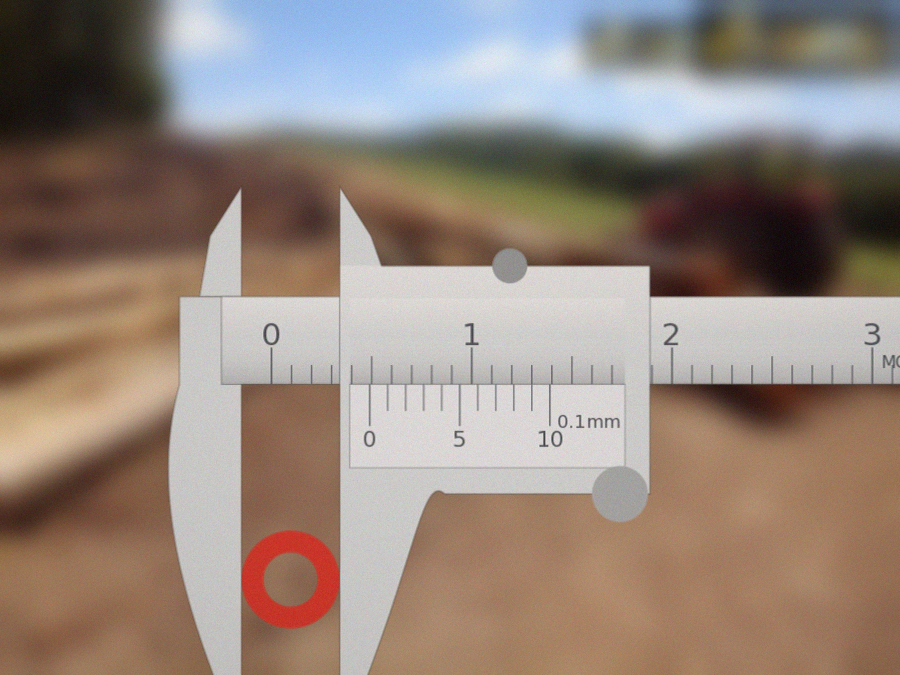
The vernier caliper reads {"value": 4.9, "unit": "mm"}
